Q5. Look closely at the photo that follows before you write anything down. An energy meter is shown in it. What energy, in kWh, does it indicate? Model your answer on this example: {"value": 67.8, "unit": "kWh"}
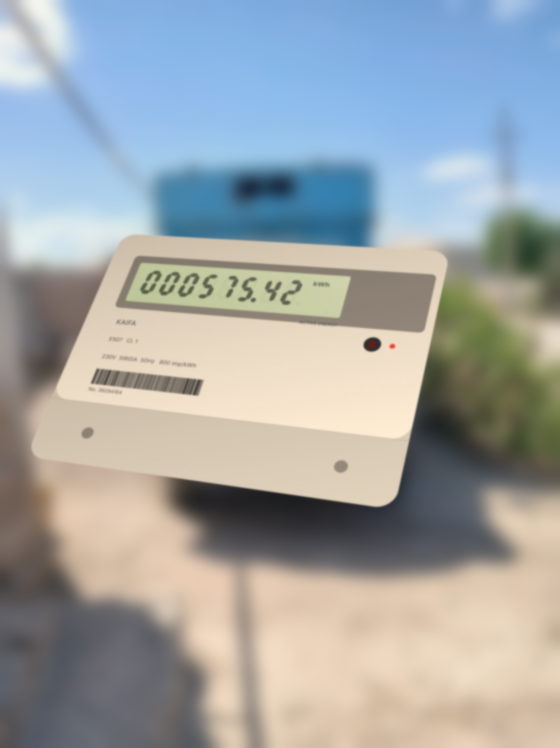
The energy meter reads {"value": 575.42, "unit": "kWh"}
